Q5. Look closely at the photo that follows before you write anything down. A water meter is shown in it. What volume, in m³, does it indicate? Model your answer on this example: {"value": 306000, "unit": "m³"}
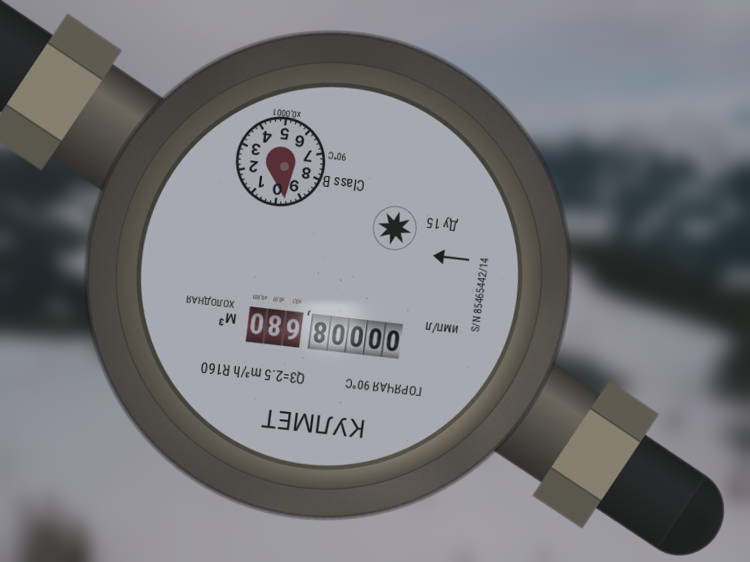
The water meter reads {"value": 8.6799, "unit": "m³"}
